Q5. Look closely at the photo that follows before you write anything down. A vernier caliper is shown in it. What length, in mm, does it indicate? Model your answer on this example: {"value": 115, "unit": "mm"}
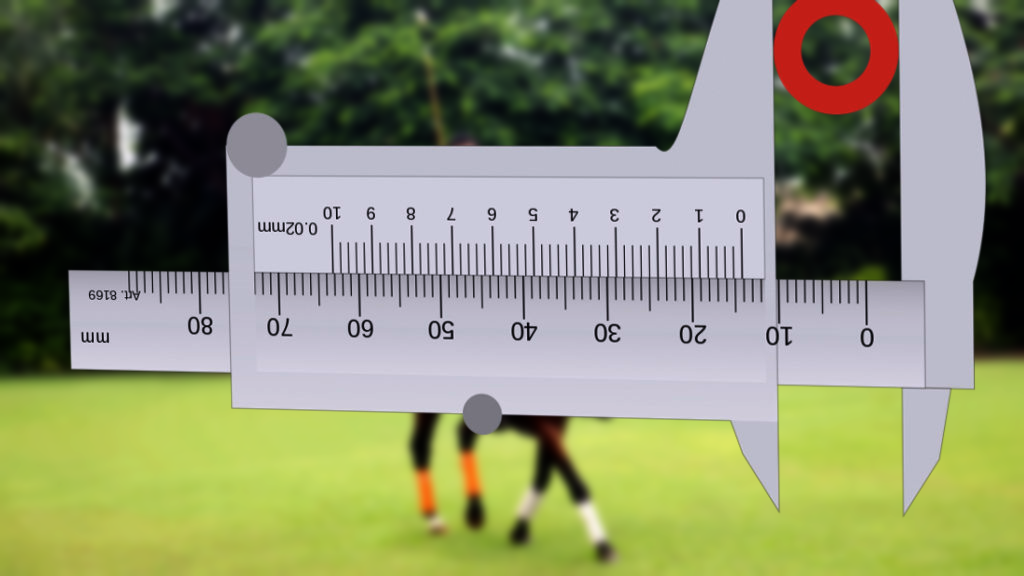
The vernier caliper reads {"value": 14.2, "unit": "mm"}
